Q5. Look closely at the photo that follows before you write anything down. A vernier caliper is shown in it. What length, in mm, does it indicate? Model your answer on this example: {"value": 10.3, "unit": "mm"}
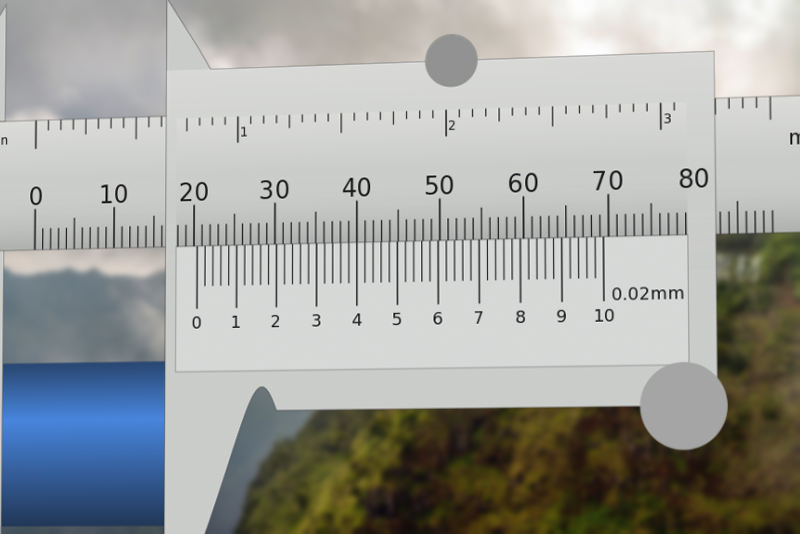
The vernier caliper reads {"value": 20.4, "unit": "mm"}
